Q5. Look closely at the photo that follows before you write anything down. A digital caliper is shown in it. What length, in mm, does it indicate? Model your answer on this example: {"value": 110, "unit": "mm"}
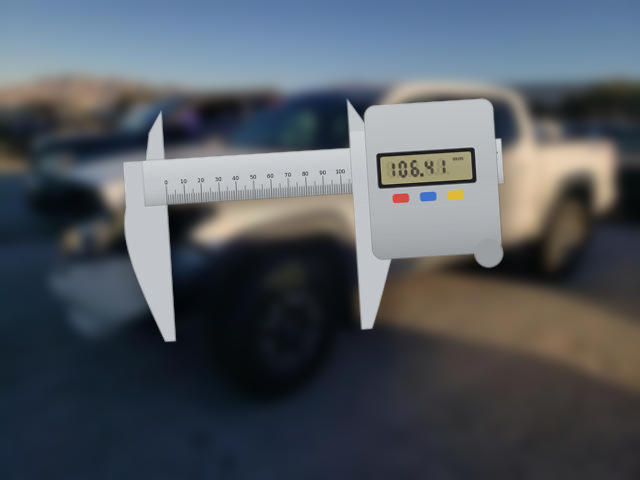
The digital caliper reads {"value": 106.41, "unit": "mm"}
